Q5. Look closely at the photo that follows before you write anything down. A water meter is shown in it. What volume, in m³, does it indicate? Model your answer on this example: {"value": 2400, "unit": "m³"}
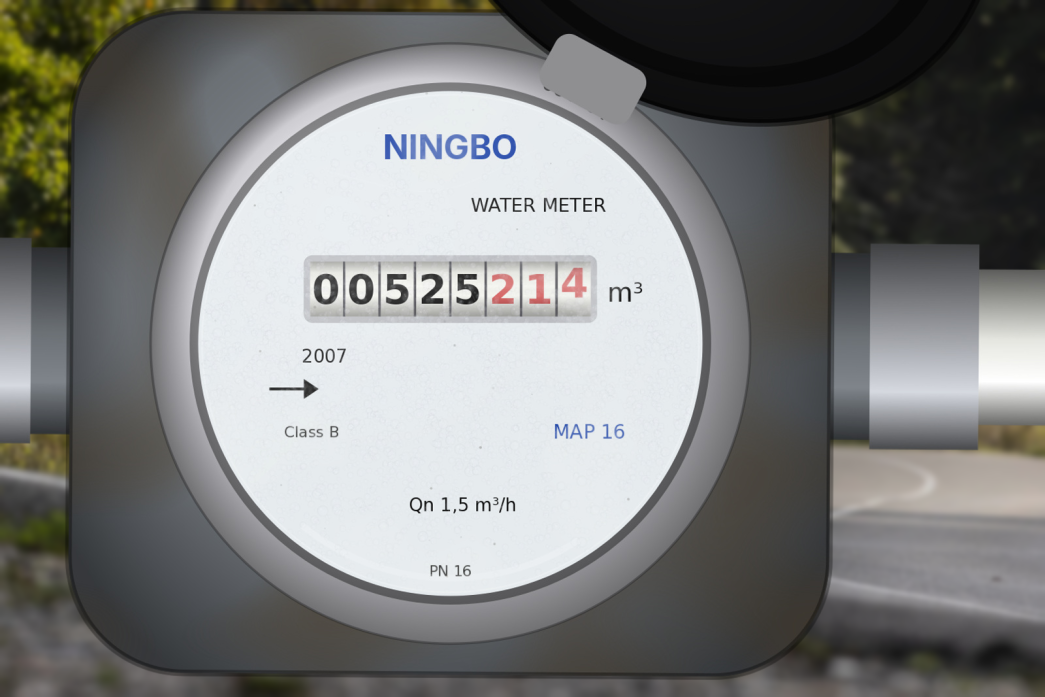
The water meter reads {"value": 525.214, "unit": "m³"}
